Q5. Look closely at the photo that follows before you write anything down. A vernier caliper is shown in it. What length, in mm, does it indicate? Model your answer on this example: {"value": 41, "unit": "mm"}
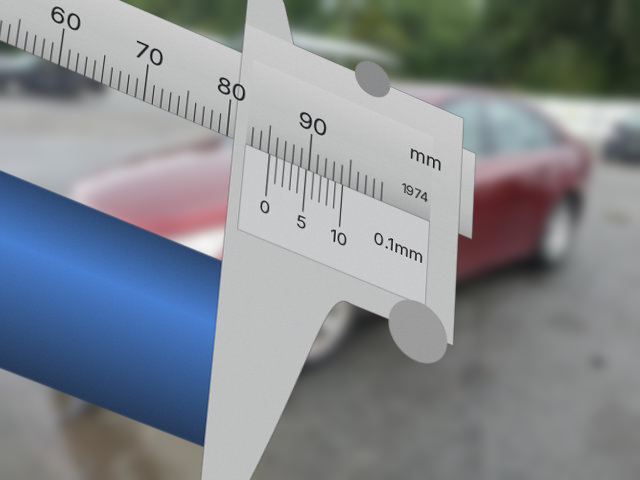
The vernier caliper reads {"value": 85.2, "unit": "mm"}
